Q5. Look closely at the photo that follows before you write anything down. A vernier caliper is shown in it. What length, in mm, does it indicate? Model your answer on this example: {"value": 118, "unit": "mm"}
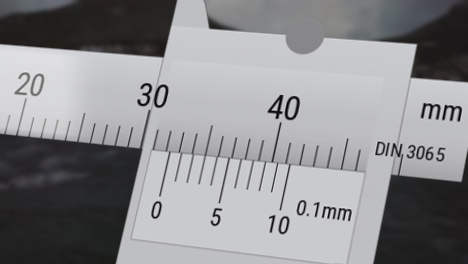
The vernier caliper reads {"value": 32.3, "unit": "mm"}
